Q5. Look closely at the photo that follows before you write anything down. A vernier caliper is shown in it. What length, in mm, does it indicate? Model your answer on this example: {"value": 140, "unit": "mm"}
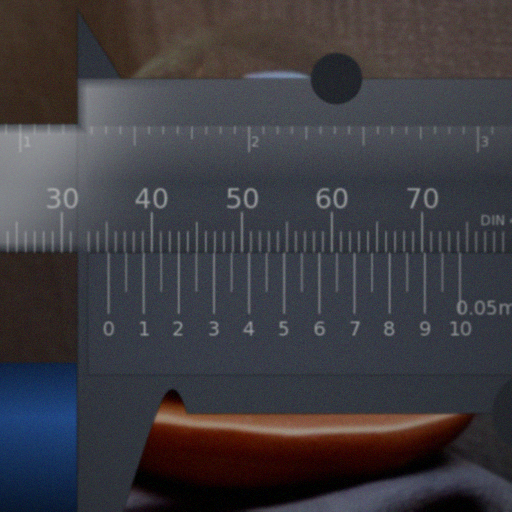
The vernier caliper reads {"value": 35.2, "unit": "mm"}
